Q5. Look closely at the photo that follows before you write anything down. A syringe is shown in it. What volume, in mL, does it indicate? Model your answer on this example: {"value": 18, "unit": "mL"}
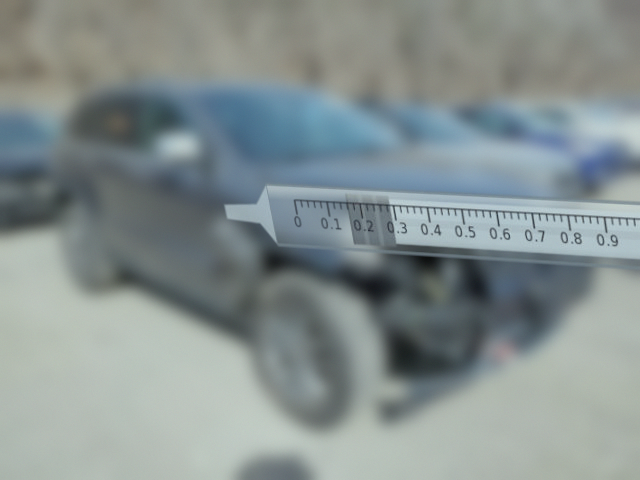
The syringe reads {"value": 0.16, "unit": "mL"}
